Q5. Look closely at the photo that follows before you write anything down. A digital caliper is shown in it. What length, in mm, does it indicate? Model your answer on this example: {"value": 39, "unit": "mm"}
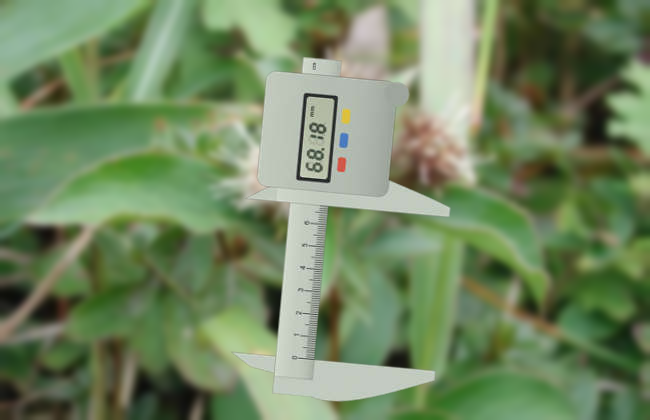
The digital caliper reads {"value": 68.18, "unit": "mm"}
